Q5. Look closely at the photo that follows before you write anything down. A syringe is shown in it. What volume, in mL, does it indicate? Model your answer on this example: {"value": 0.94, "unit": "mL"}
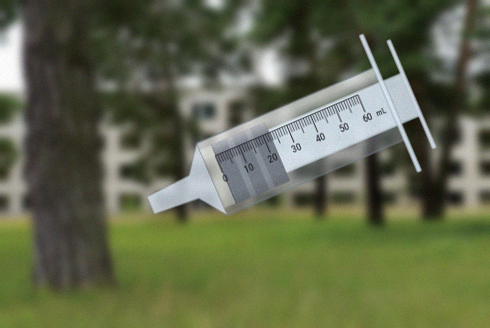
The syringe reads {"value": 0, "unit": "mL"}
